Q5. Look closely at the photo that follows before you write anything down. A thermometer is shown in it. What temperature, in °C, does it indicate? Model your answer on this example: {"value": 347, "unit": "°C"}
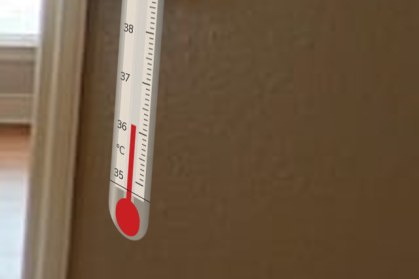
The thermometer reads {"value": 36.1, "unit": "°C"}
